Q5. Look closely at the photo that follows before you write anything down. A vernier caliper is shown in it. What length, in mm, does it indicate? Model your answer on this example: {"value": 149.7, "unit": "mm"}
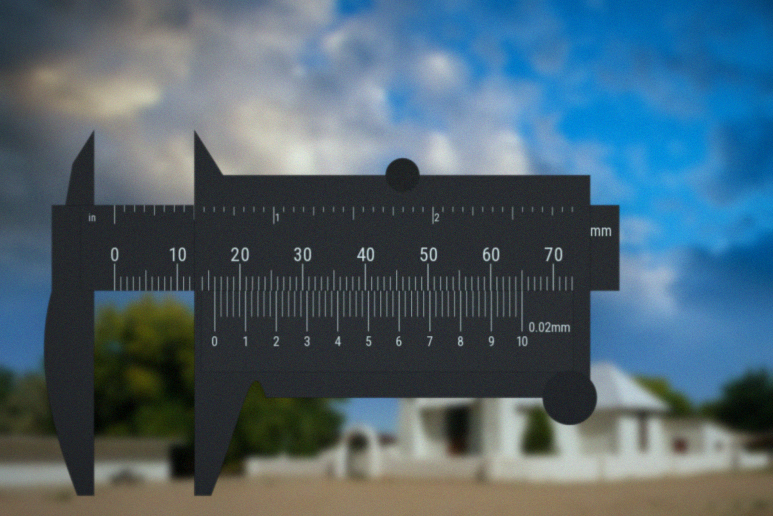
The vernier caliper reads {"value": 16.0, "unit": "mm"}
